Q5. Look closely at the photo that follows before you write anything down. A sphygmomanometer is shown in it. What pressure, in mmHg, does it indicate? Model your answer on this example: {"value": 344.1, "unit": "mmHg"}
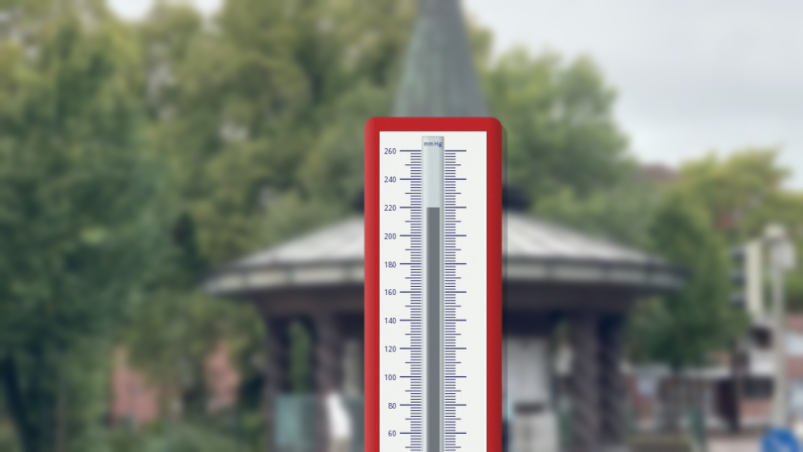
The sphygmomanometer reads {"value": 220, "unit": "mmHg"}
